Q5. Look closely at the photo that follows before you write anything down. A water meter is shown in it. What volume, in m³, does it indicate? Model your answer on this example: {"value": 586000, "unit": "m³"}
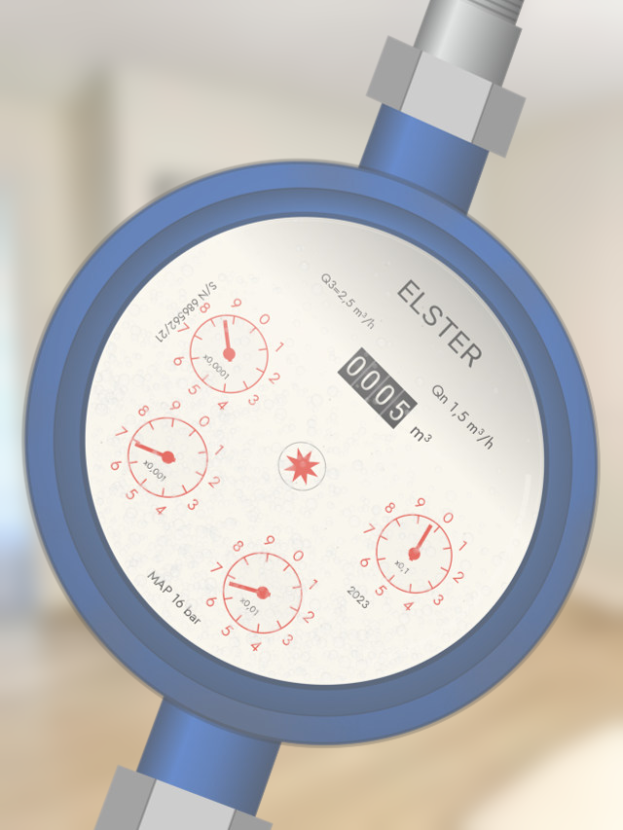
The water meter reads {"value": 4.9668, "unit": "m³"}
